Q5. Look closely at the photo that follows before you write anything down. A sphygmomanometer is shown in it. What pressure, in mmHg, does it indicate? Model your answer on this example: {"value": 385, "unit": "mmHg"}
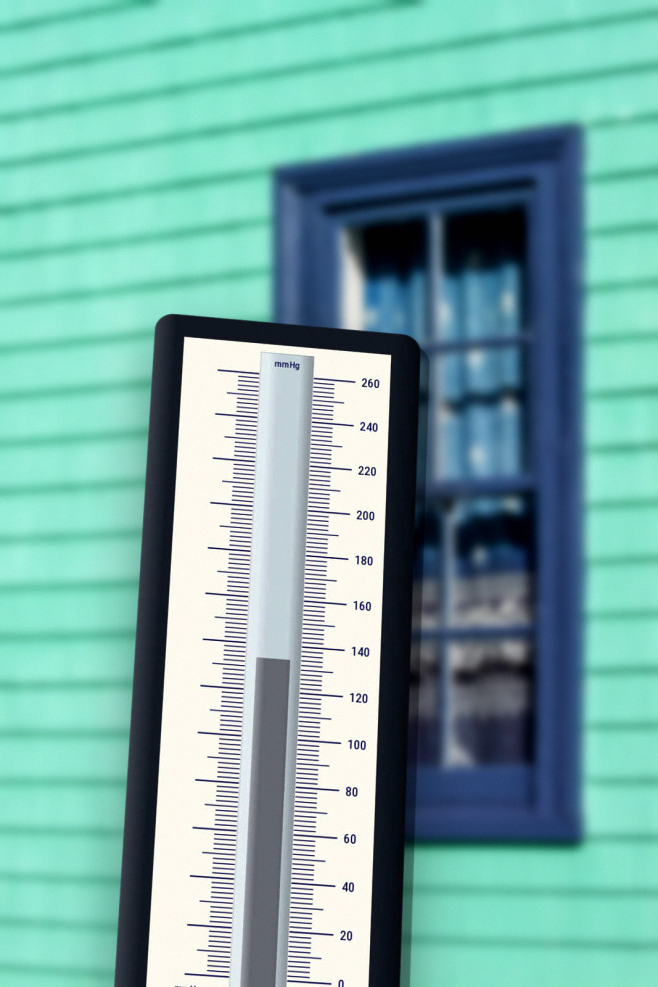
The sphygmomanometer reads {"value": 134, "unit": "mmHg"}
